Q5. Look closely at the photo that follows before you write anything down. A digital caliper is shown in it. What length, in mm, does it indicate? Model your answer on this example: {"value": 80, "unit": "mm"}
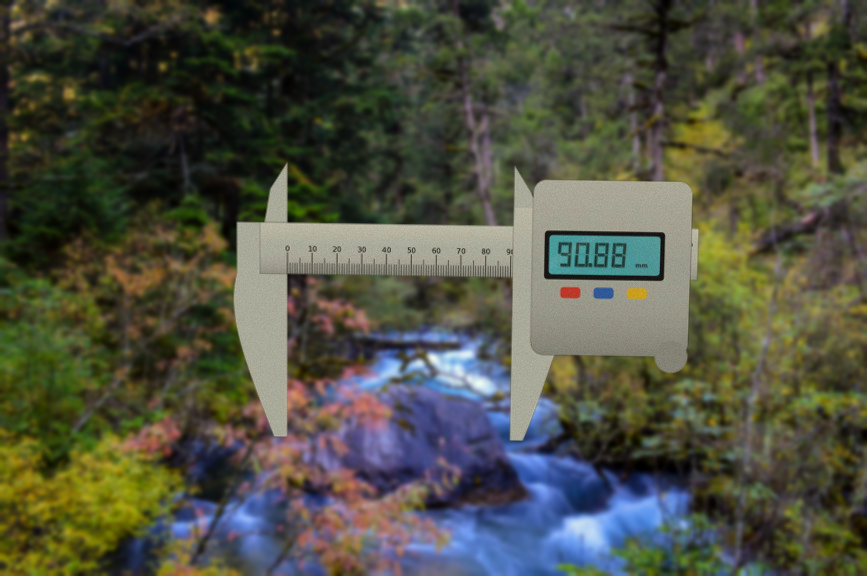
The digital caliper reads {"value": 90.88, "unit": "mm"}
